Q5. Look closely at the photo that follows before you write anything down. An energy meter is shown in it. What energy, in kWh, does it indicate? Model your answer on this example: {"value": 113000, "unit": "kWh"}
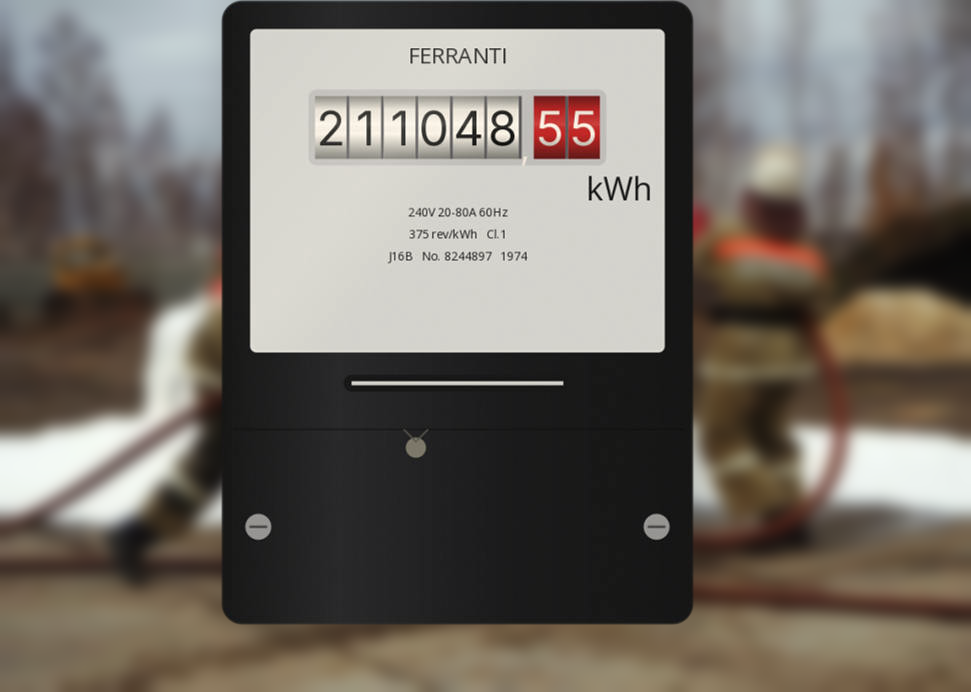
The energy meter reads {"value": 211048.55, "unit": "kWh"}
